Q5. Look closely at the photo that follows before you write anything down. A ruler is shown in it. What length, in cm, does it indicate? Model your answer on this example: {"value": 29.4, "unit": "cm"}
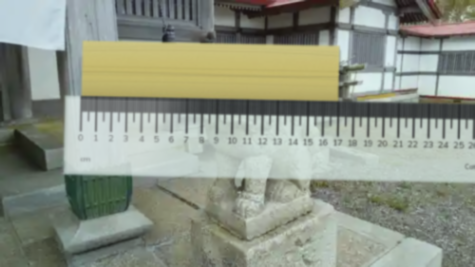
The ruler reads {"value": 17, "unit": "cm"}
